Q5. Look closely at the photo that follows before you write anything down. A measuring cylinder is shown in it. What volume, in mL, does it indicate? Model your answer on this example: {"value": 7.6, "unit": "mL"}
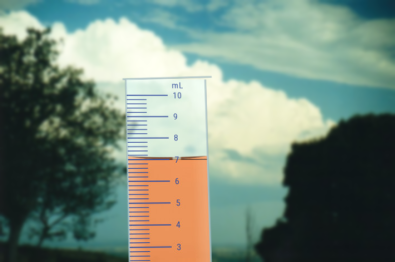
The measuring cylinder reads {"value": 7, "unit": "mL"}
